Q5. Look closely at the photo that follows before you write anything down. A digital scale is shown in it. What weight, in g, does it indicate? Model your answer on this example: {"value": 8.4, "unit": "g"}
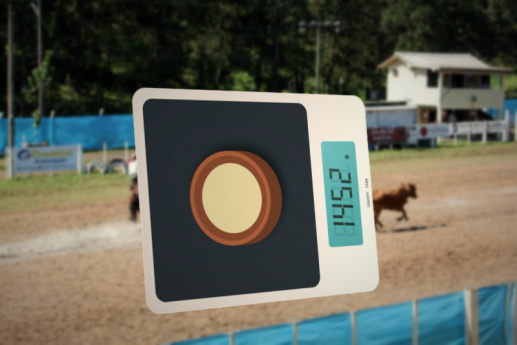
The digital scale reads {"value": 1452, "unit": "g"}
